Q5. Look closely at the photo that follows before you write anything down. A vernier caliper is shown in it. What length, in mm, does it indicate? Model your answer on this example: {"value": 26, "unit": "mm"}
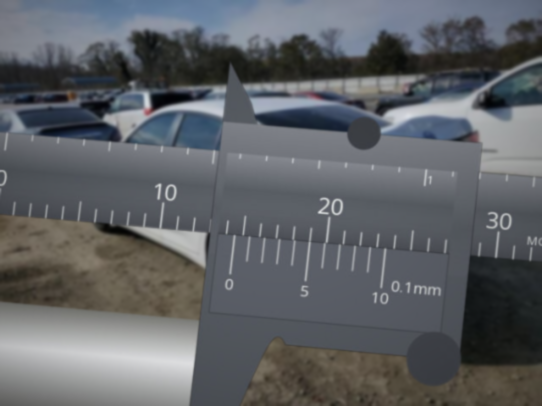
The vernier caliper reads {"value": 14.5, "unit": "mm"}
